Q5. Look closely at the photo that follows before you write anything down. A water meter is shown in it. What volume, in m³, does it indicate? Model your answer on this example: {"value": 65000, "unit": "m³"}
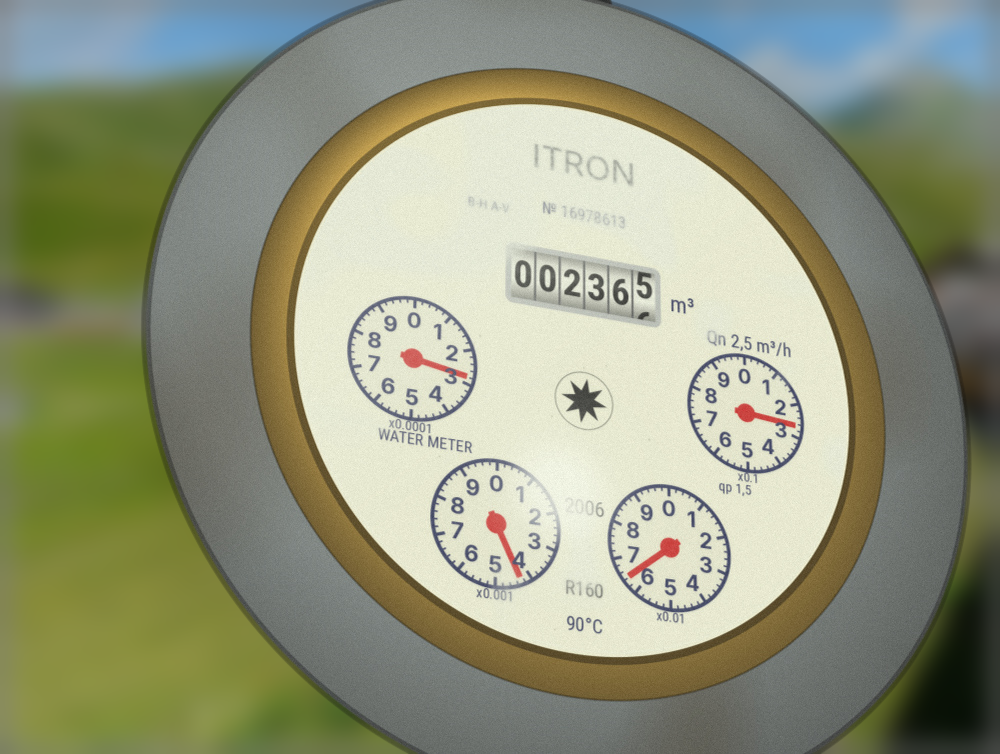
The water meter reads {"value": 2365.2642, "unit": "m³"}
